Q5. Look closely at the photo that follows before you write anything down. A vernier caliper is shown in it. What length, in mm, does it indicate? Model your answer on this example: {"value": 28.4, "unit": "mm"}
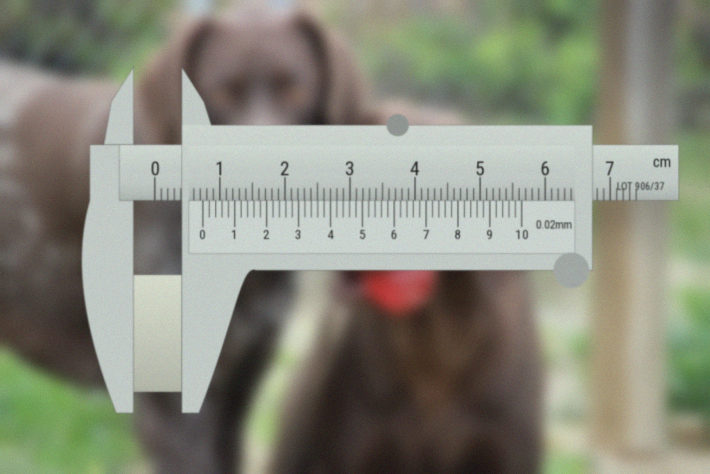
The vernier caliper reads {"value": 7.4, "unit": "mm"}
